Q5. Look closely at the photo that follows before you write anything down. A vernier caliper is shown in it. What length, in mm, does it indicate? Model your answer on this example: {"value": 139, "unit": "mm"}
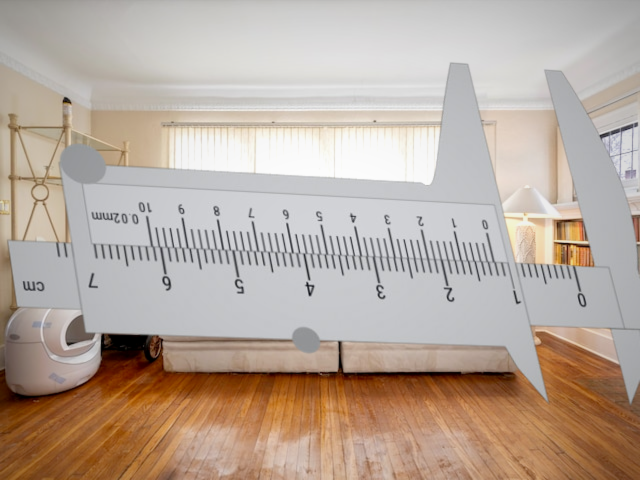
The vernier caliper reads {"value": 12.2, "unit": "mm"}
